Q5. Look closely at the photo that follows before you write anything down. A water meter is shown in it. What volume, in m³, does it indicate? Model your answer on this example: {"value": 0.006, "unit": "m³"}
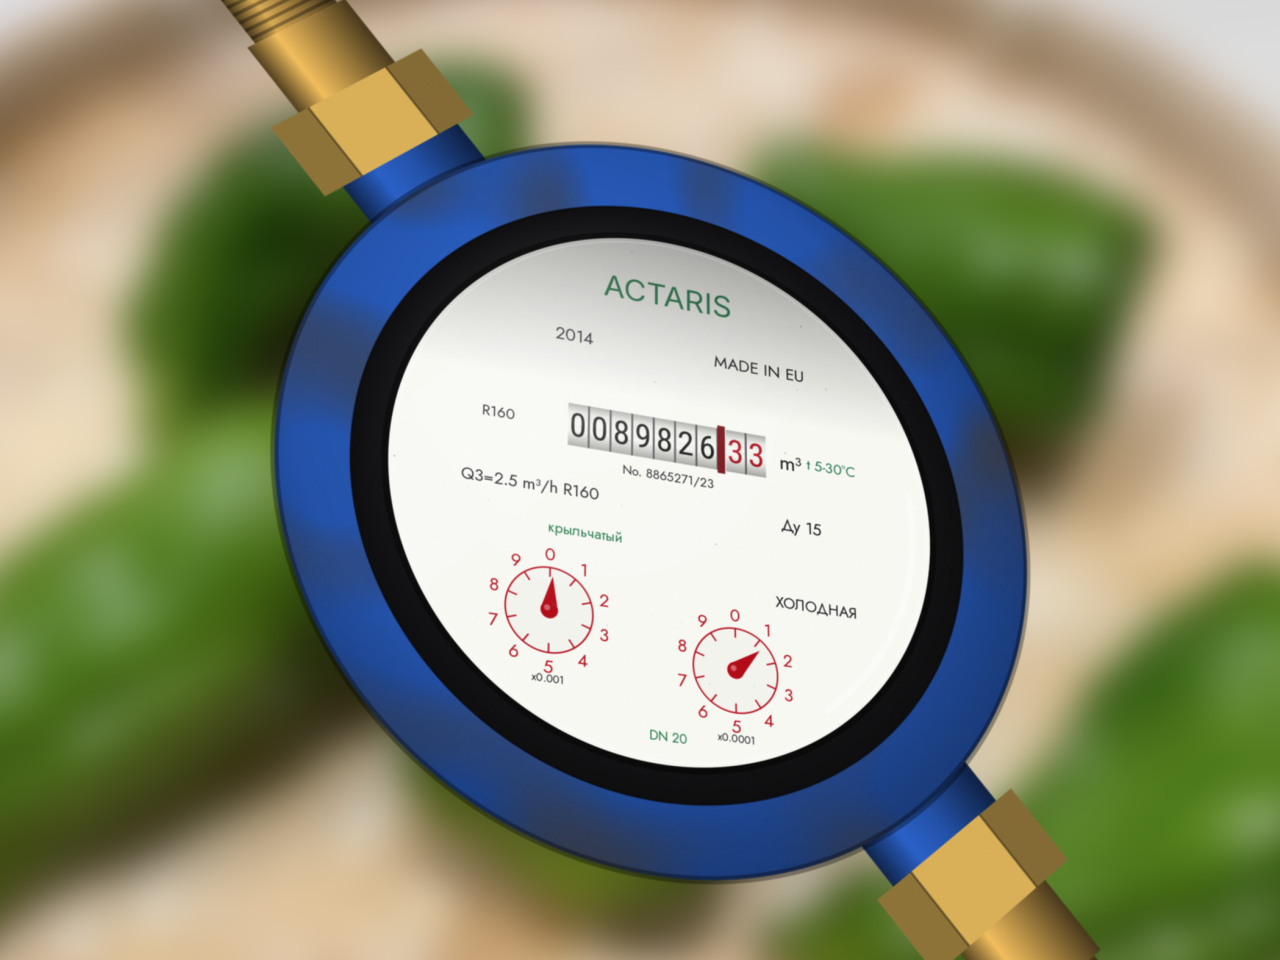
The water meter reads {"value": 89826.3301, "unit": "m³"}
